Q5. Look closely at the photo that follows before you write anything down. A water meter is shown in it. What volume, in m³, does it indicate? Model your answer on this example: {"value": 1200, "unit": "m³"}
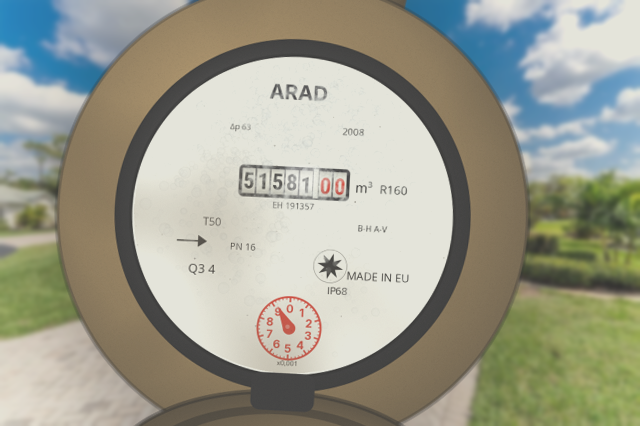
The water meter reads {"value": 51580.999, "unit": "m³"}
